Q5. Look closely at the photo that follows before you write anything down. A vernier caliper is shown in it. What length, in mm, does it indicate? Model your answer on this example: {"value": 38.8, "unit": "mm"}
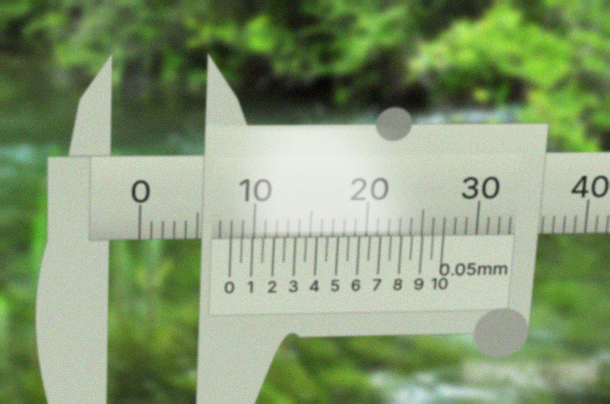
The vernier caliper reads {"value": 8.0, "unit": "mm"}
